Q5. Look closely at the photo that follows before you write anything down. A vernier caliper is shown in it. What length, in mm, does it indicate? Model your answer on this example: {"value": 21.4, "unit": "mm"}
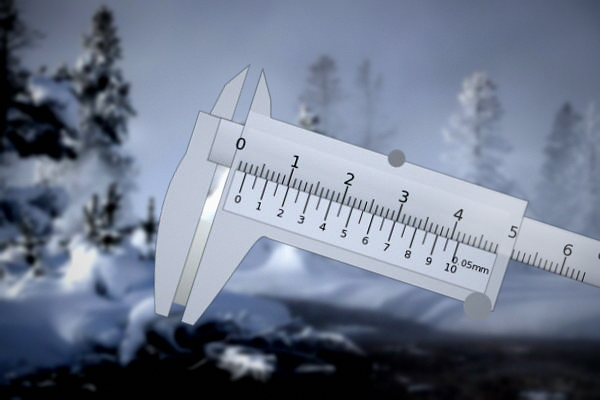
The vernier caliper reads {"value": 2.4, "unit": "mm"}
